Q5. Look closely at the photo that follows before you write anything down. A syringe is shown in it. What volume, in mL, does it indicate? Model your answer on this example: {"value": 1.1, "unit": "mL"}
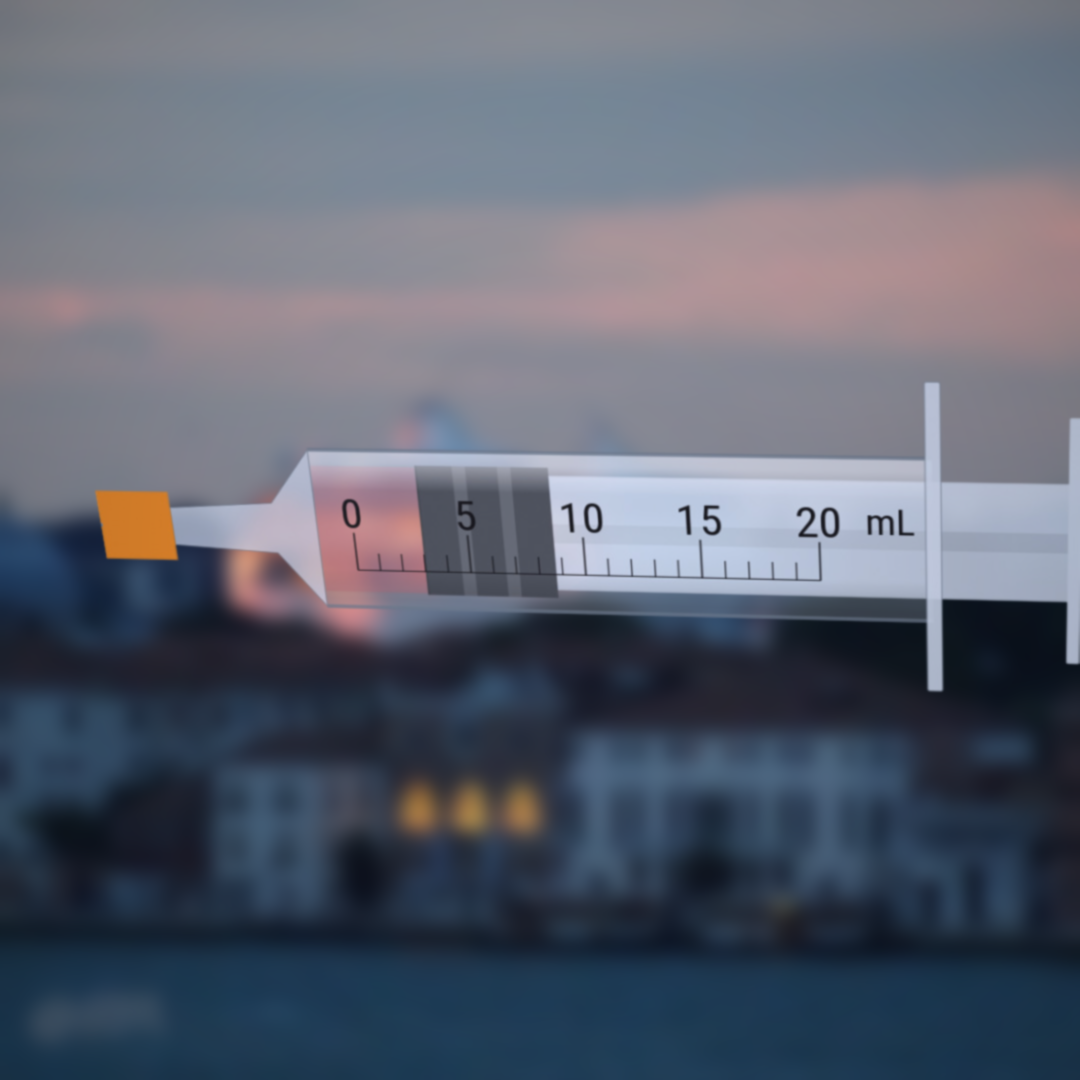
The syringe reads {"value": 3, "unit": "mL"}
